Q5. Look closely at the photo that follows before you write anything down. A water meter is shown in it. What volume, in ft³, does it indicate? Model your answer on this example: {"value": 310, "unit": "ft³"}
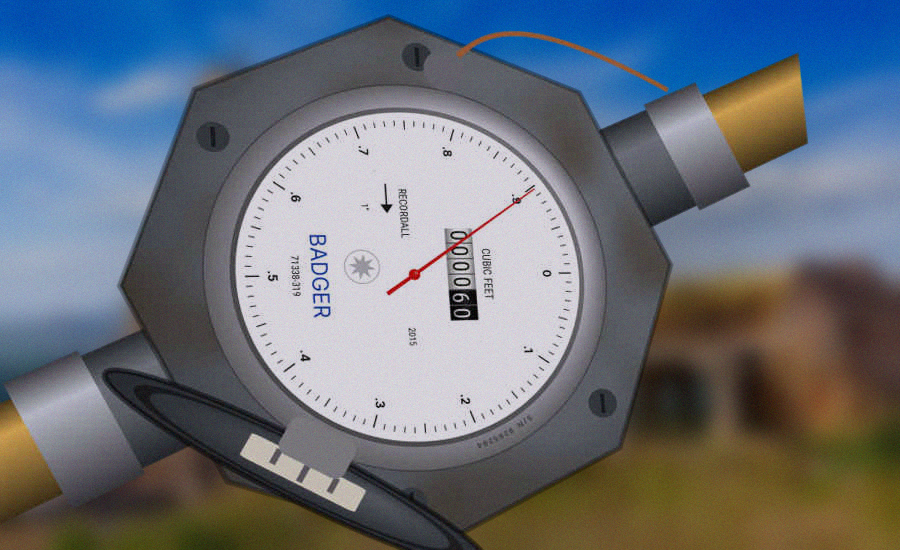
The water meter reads {"value": 59.90, "unit": "ft³"}
